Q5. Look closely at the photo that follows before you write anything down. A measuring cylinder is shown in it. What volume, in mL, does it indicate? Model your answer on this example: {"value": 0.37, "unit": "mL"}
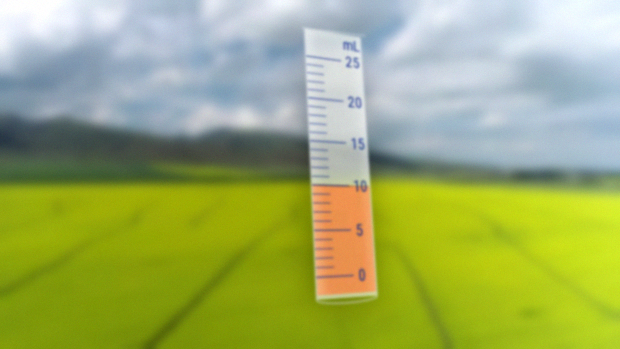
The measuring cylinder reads {"value": 10, "unit": "mL"}
